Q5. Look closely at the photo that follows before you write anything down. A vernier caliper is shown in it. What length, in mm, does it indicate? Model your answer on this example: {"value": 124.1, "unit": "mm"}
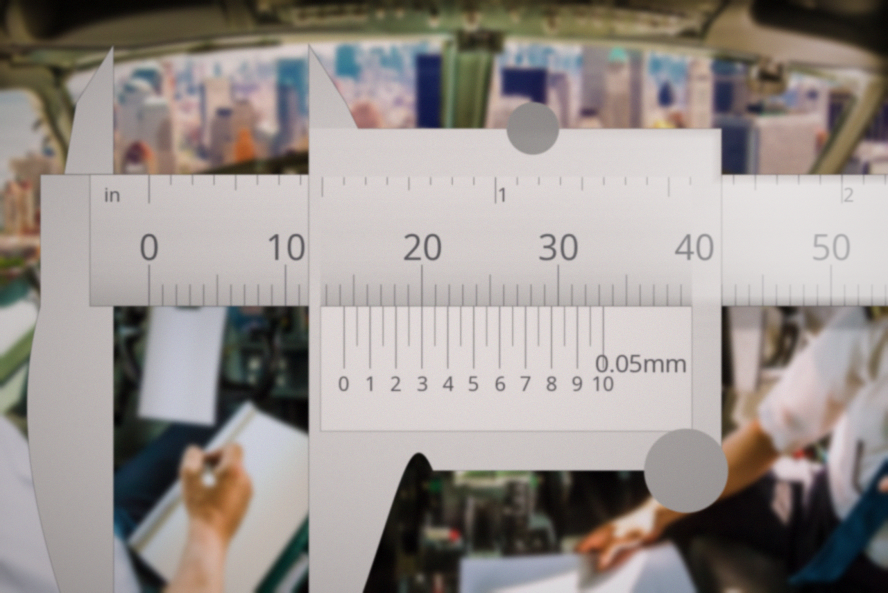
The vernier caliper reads {"value": 14.3, "unit": "mm"}
